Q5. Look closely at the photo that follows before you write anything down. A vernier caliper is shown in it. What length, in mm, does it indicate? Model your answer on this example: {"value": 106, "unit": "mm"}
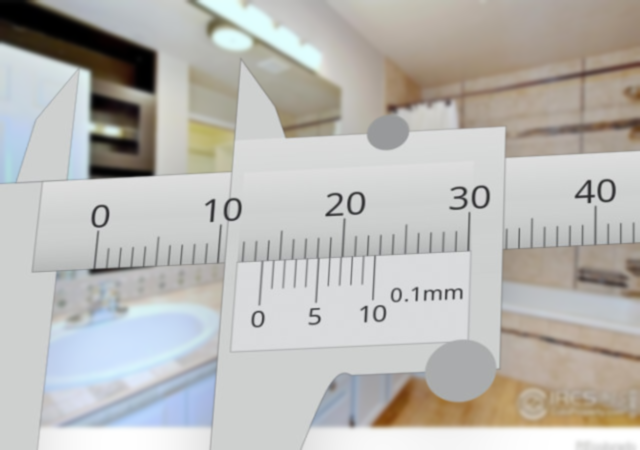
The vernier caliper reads {"value": 13.6, "unit": "mm"}
